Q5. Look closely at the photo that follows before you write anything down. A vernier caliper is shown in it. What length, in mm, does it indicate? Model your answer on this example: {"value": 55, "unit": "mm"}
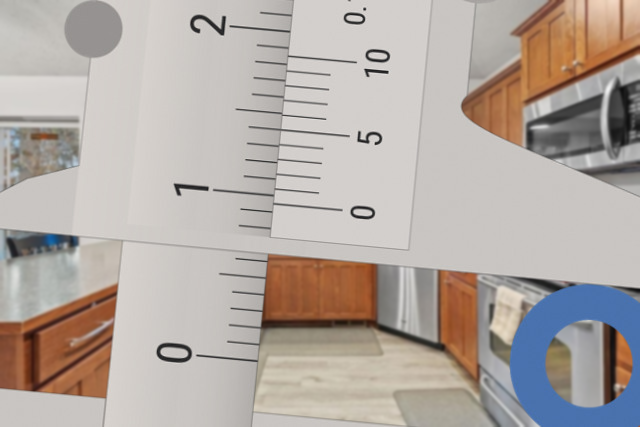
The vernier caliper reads {"value": 9.5, "unit": "mm"}
